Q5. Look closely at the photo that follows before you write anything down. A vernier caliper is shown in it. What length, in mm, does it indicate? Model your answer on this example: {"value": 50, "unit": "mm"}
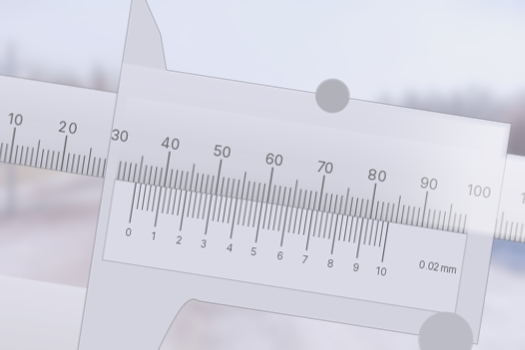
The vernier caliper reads {"value": 34.5, "unit": "mm"}
